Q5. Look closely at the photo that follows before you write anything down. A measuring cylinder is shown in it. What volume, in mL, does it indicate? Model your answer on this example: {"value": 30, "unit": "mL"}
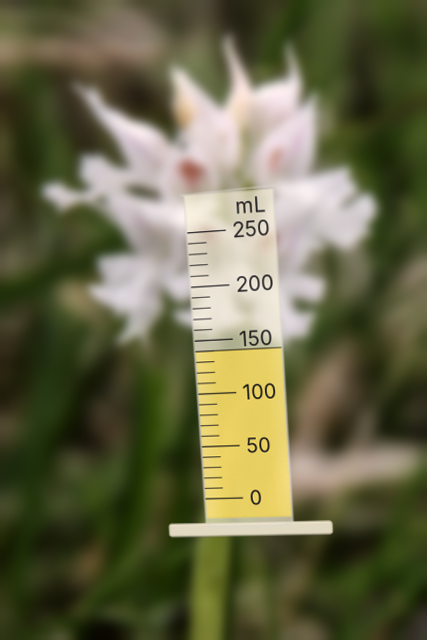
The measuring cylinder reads {"value": 140, "unit": "mL"}
